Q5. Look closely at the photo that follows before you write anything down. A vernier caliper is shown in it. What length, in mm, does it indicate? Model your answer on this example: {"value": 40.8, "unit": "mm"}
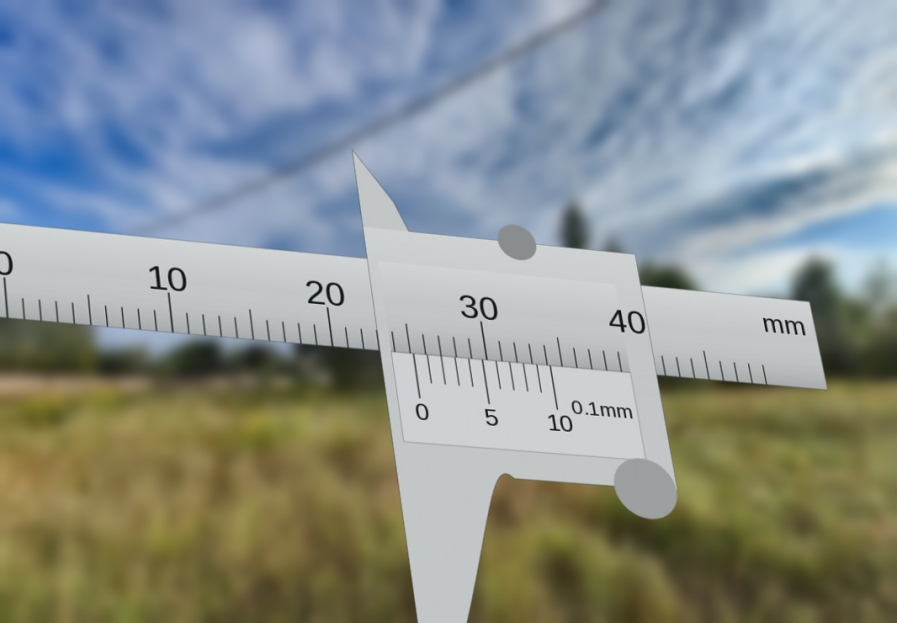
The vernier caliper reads {"value": 25.2, "unit": "mm"}
